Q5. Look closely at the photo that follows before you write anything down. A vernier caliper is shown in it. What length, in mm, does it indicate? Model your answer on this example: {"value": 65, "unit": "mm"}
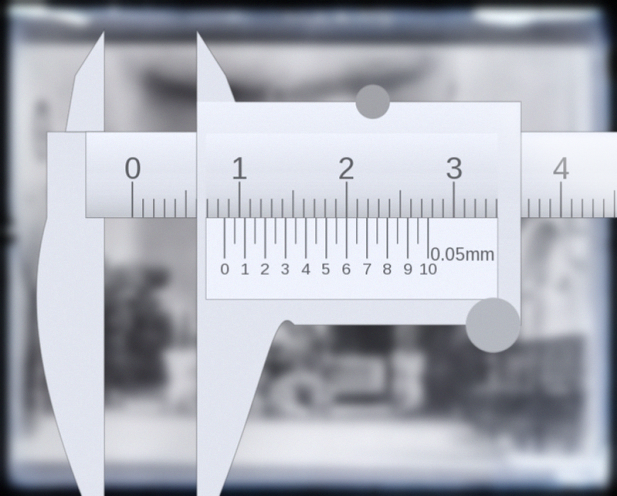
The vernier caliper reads {"value": 8.6, "unit": "mm"}
